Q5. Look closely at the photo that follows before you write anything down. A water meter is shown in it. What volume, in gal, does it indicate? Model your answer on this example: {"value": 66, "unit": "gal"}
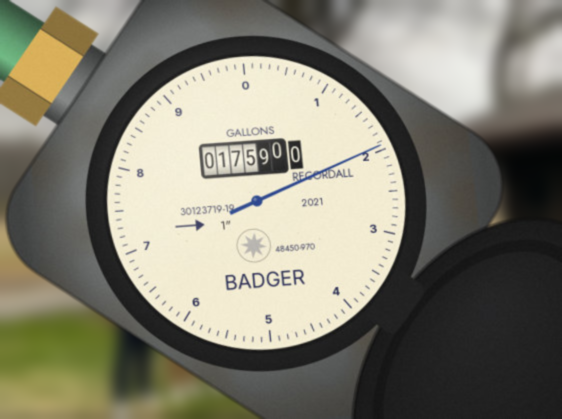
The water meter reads {"value": 175901.9, "unit": "gal"}
